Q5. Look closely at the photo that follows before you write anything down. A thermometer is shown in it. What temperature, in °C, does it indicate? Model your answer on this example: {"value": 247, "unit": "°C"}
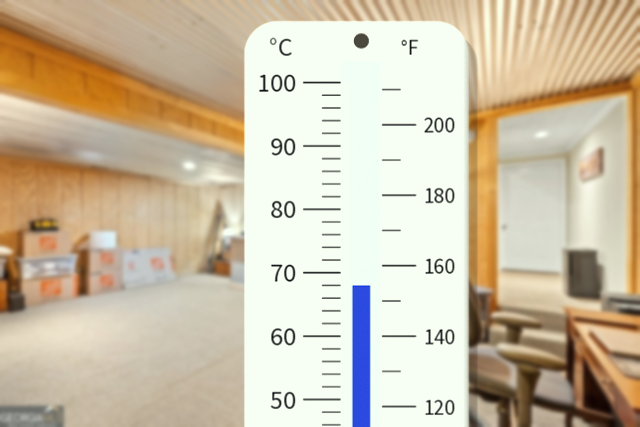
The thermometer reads {"value": 68, "unit": "°C"}
